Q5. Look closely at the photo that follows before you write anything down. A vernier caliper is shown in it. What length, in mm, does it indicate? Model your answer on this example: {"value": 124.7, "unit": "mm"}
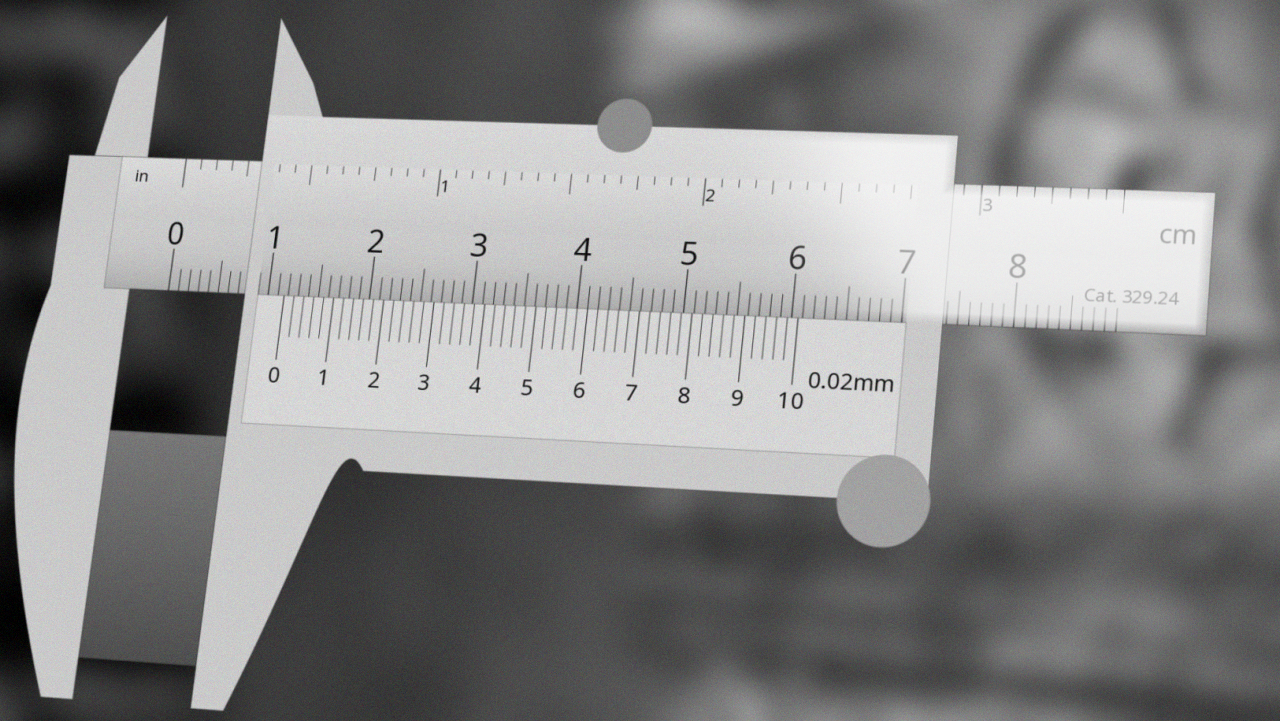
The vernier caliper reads {"value": 11.6, "unit": "mm"}
